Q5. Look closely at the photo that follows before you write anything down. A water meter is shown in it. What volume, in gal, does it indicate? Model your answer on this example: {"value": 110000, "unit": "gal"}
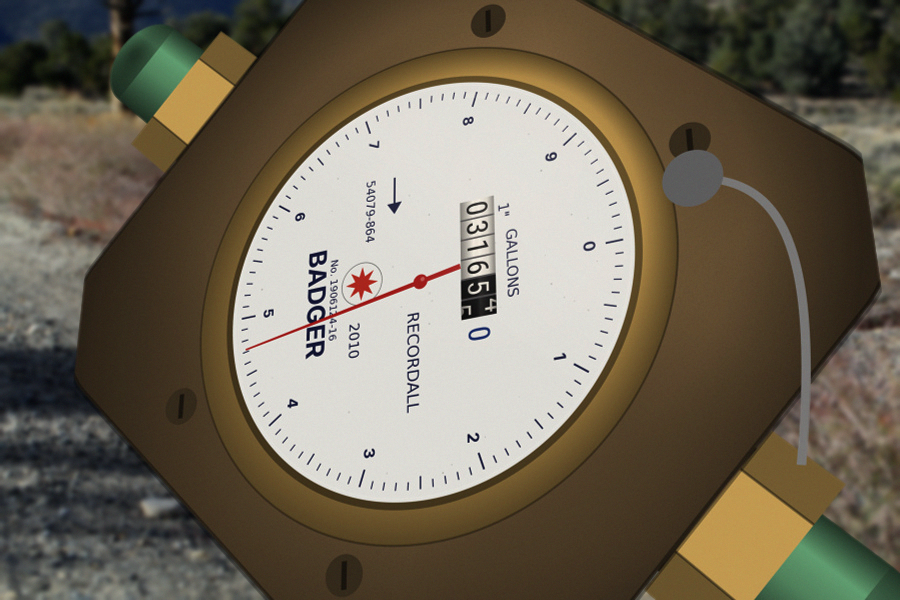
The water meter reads {"value": 316544.7, "unit": "gal"}
